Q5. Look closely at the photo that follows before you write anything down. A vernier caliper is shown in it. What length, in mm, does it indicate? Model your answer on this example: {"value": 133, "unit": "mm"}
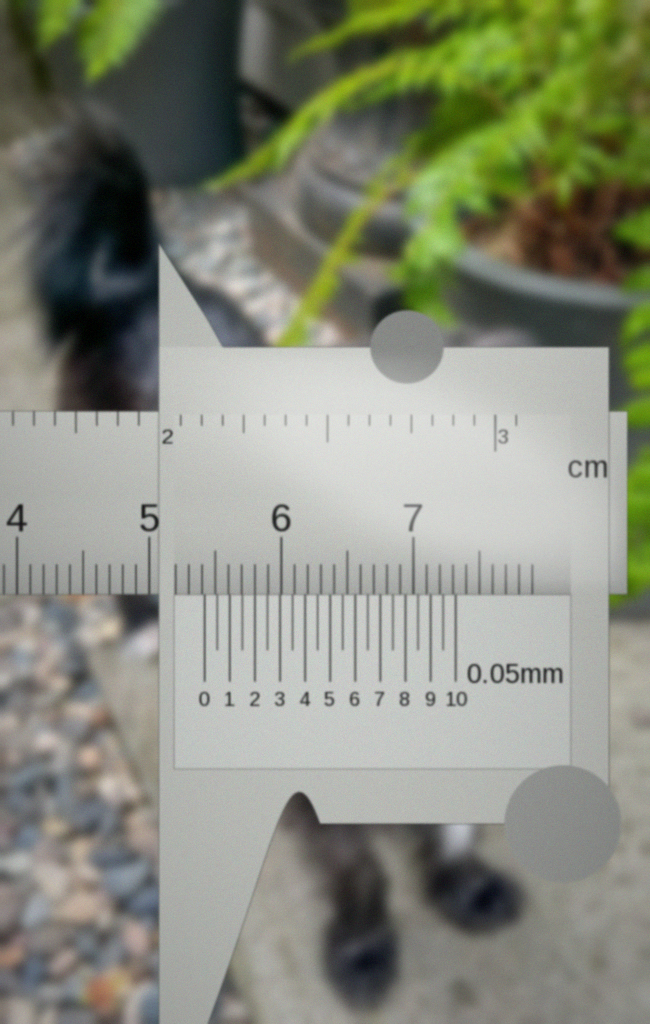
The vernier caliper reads {"value": 54.2, "unit": "mm"}
